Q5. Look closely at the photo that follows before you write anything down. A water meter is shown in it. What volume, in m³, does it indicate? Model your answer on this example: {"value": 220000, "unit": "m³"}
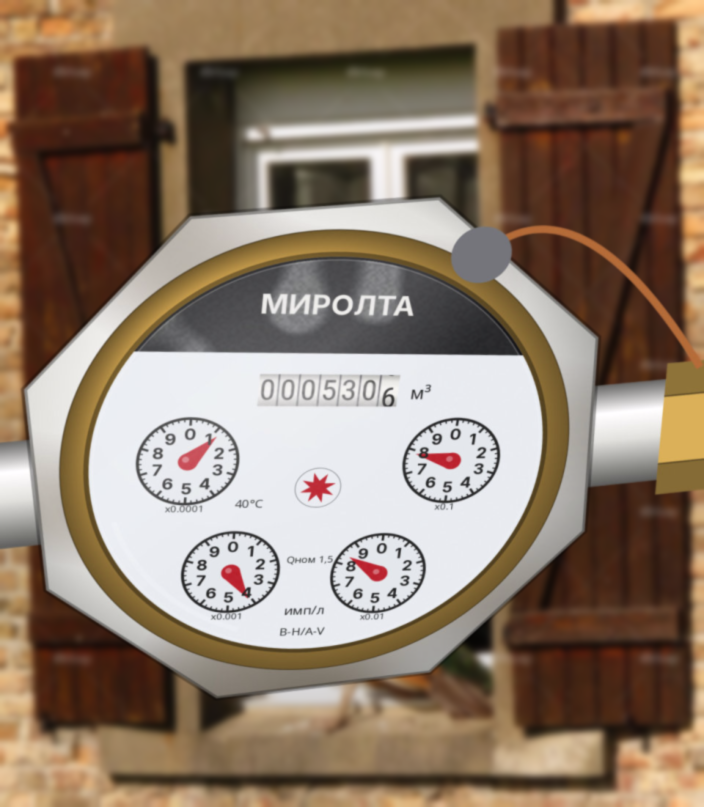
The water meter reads {"value": 5305.7841, "unit": "m³"}
